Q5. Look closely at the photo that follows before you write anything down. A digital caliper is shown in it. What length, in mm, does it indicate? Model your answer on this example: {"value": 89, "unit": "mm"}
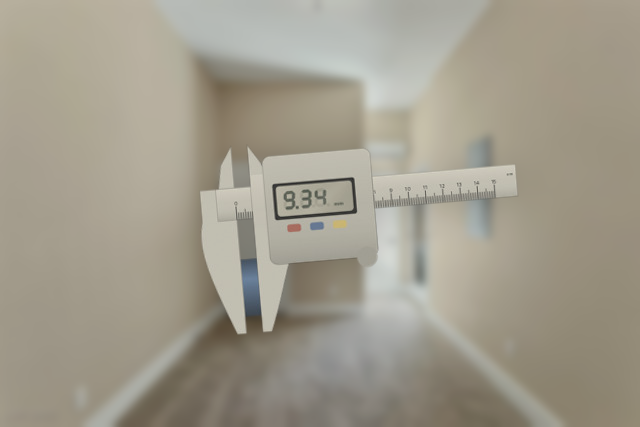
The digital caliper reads {"value": 9.34, "unit": "mm"}
